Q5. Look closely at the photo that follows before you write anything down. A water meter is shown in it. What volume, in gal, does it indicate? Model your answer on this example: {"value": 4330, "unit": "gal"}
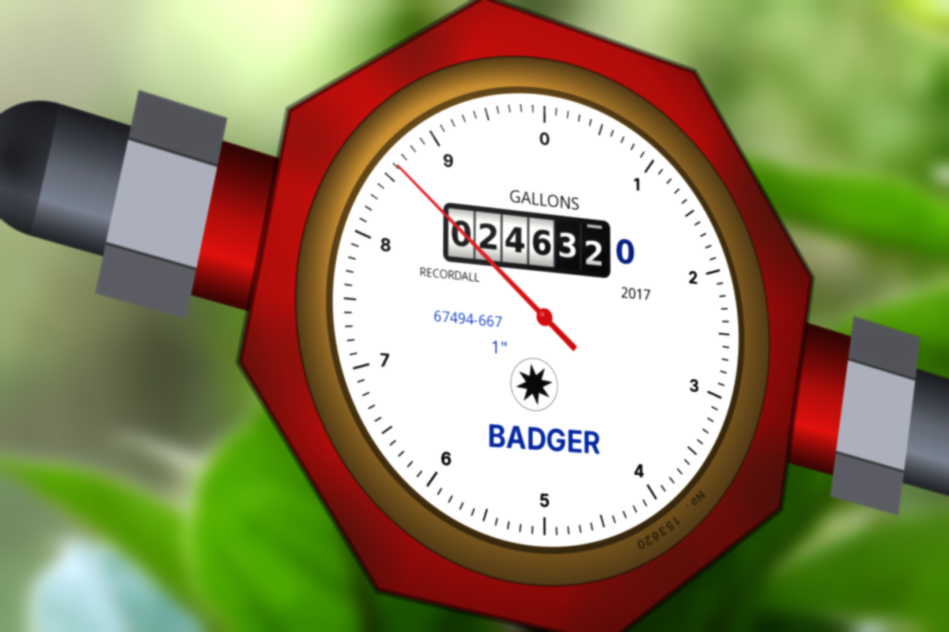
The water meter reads {"value": 246318.6, "unit": "gal"}
